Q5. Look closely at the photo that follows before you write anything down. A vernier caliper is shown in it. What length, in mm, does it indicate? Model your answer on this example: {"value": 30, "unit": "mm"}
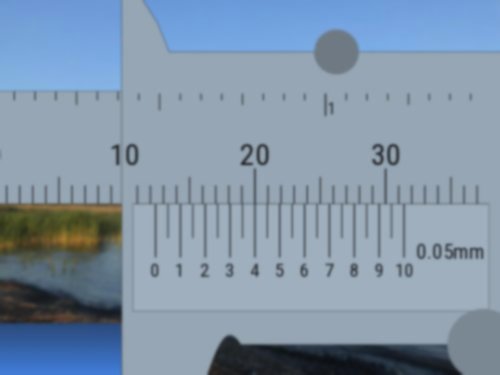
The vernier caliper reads {"value": 12.4, "unit": "mm"}
